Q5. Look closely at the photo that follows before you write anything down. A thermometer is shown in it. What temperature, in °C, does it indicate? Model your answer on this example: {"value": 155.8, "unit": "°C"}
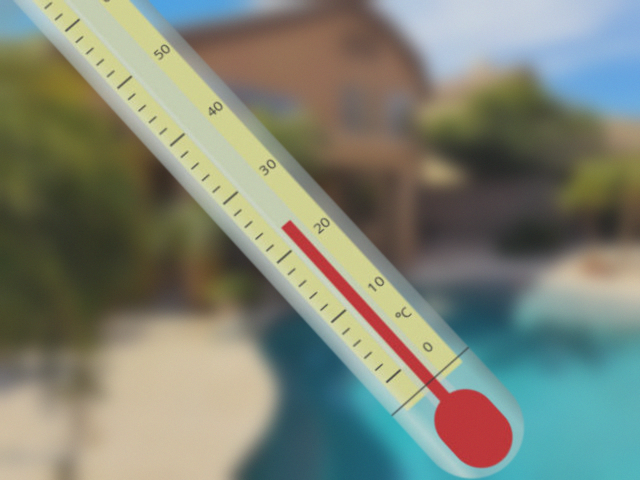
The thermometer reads {"value": 23, "unit": "°C"}
